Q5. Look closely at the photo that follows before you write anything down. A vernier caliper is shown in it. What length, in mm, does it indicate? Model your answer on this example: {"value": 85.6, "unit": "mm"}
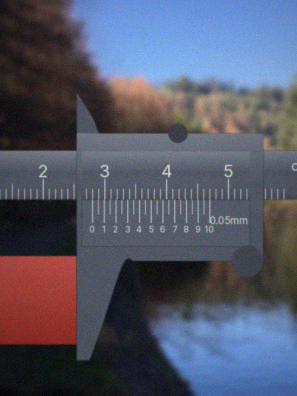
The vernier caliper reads {"value": 28.0, "unit": "mm"}
